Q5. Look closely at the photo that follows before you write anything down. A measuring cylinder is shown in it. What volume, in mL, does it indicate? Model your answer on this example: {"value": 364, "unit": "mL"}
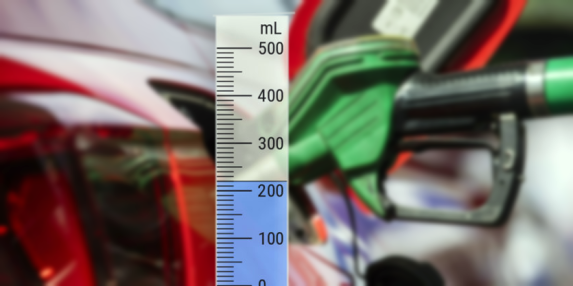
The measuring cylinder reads {"value": 220, "unit": "mL"}
